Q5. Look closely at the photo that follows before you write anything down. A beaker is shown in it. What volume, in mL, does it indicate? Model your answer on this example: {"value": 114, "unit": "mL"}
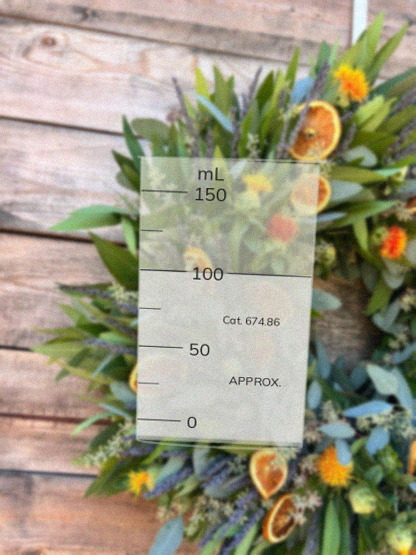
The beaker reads {"value": 100, "unit": "mL"}
